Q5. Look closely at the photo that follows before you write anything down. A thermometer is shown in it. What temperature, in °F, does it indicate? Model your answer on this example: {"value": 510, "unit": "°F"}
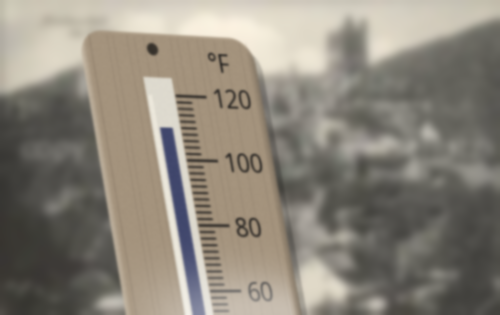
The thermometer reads {"value": 110, "unit": "°F"}
